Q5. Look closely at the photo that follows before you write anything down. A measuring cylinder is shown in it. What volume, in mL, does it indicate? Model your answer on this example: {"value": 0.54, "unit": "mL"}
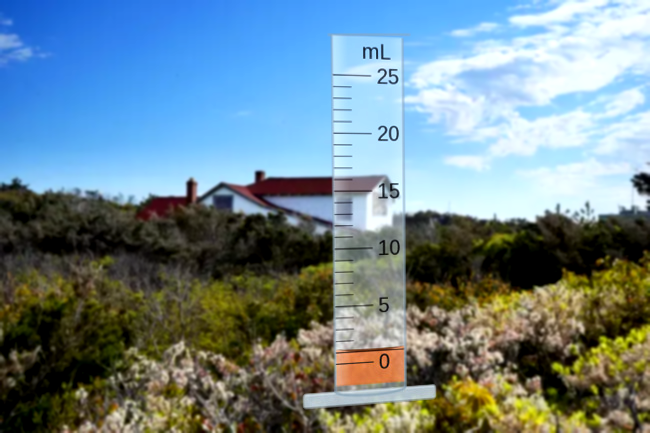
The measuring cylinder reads {"value": 1, "unit": "mL"}
